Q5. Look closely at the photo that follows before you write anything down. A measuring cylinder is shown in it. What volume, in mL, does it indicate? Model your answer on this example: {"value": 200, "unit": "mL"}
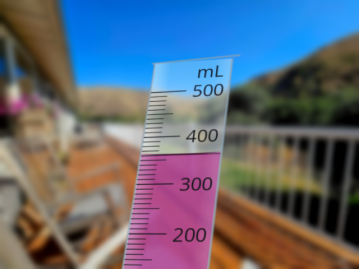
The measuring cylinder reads {"value": 360, "unit": "mL"}
